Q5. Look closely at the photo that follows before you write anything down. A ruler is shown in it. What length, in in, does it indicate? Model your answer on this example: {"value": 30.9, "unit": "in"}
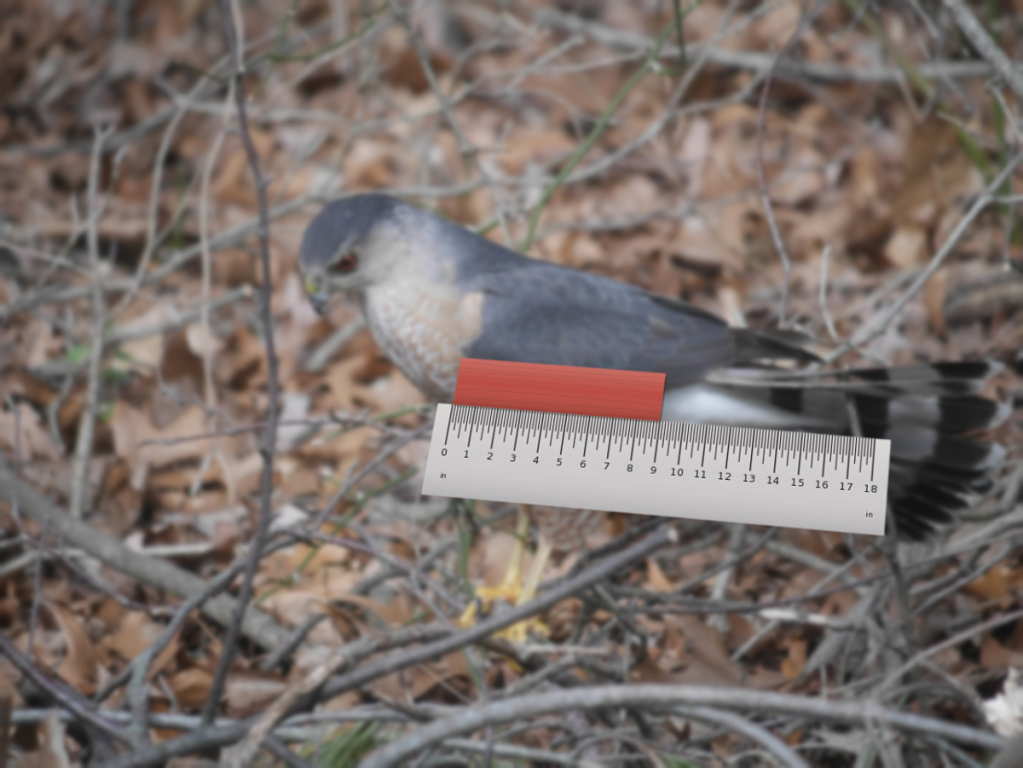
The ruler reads {"value": 9, "unit": "in"}
